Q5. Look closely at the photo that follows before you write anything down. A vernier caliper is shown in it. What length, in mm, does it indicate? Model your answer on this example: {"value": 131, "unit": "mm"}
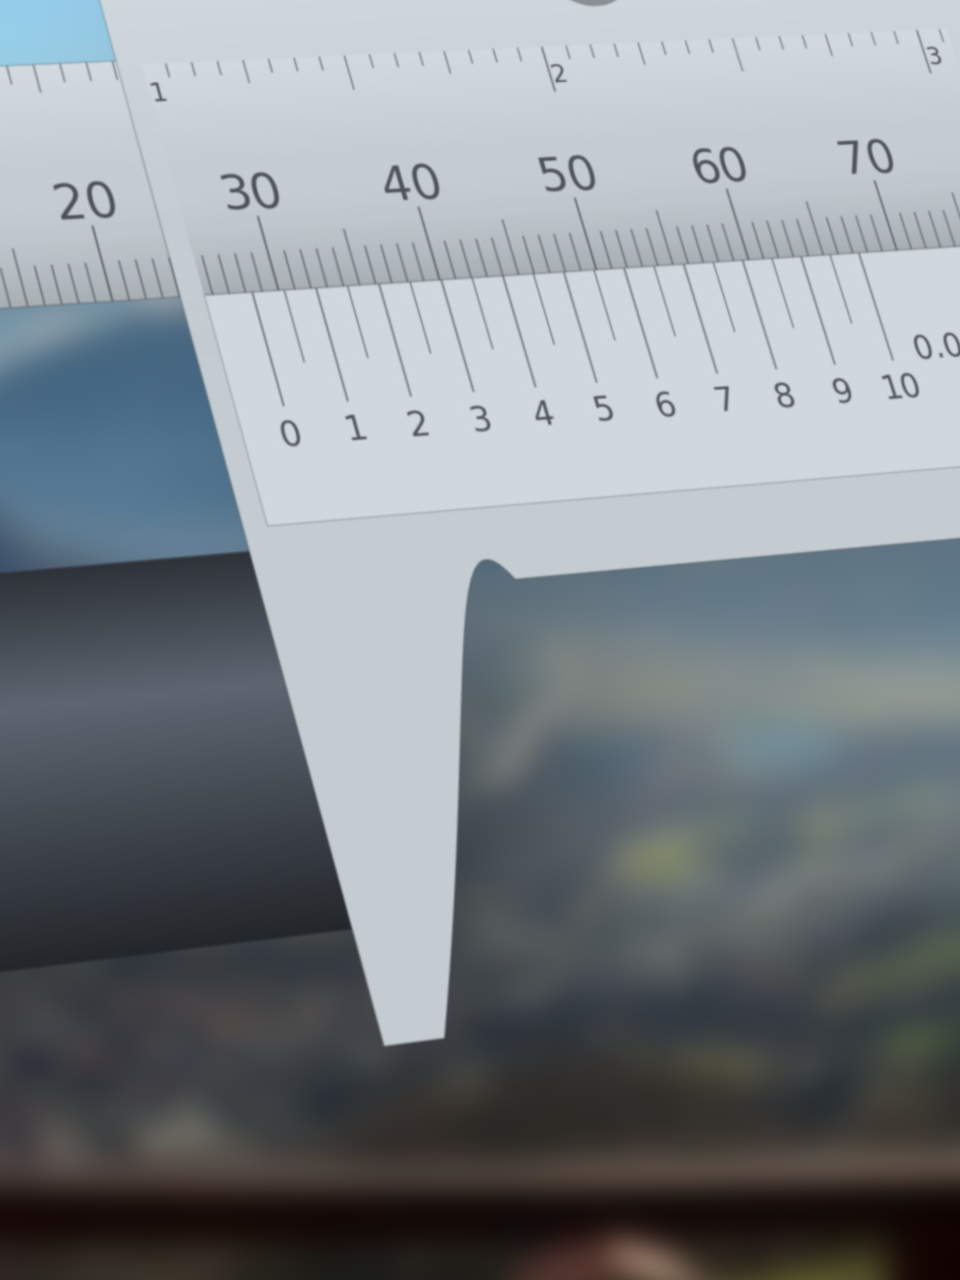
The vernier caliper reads {"value": 28.4, "unit": "mm"}
